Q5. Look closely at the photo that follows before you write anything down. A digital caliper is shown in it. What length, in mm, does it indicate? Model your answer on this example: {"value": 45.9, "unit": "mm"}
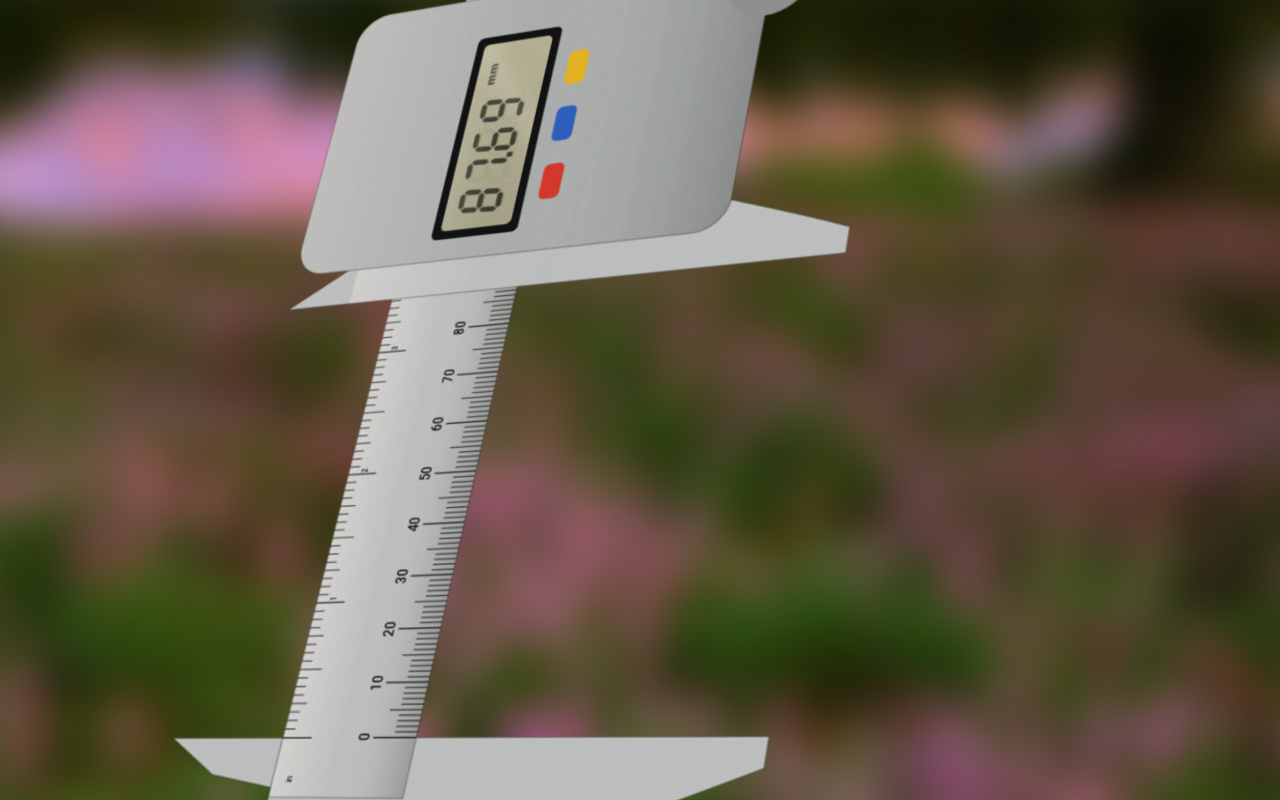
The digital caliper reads {"value": 87.69, "unit": "mm"}
